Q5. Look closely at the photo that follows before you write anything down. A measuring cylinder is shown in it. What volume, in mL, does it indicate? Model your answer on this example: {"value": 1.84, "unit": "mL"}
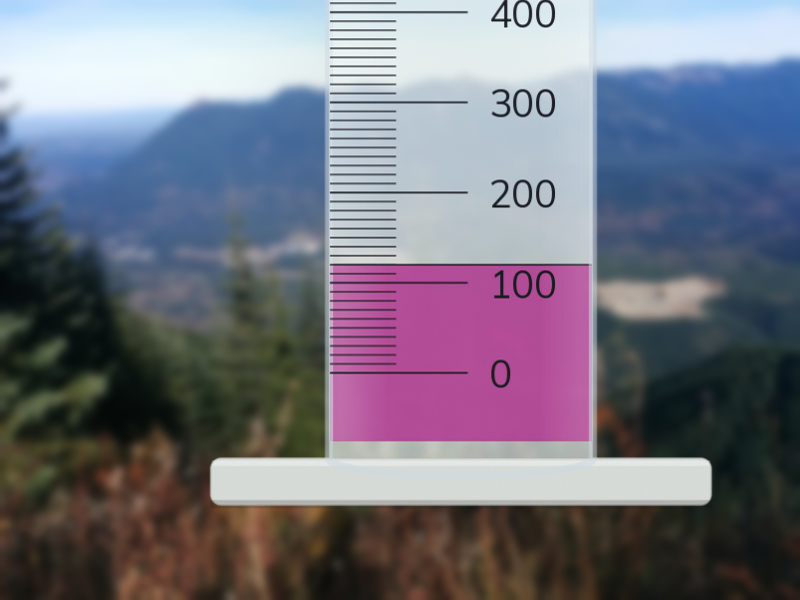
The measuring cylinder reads {"value": 120, "unit": "mL"}
